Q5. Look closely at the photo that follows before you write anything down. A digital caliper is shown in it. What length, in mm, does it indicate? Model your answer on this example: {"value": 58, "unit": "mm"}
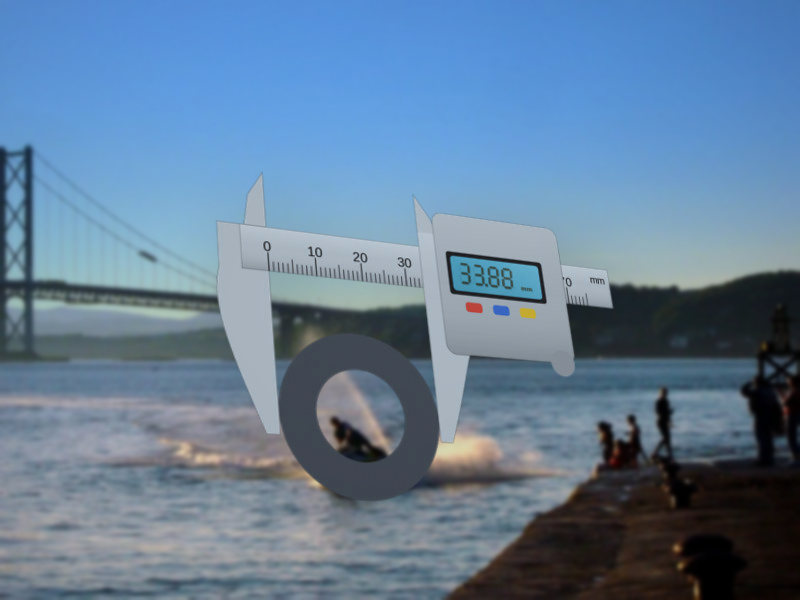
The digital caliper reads {"value": 33.88, "unit": "mm"}
